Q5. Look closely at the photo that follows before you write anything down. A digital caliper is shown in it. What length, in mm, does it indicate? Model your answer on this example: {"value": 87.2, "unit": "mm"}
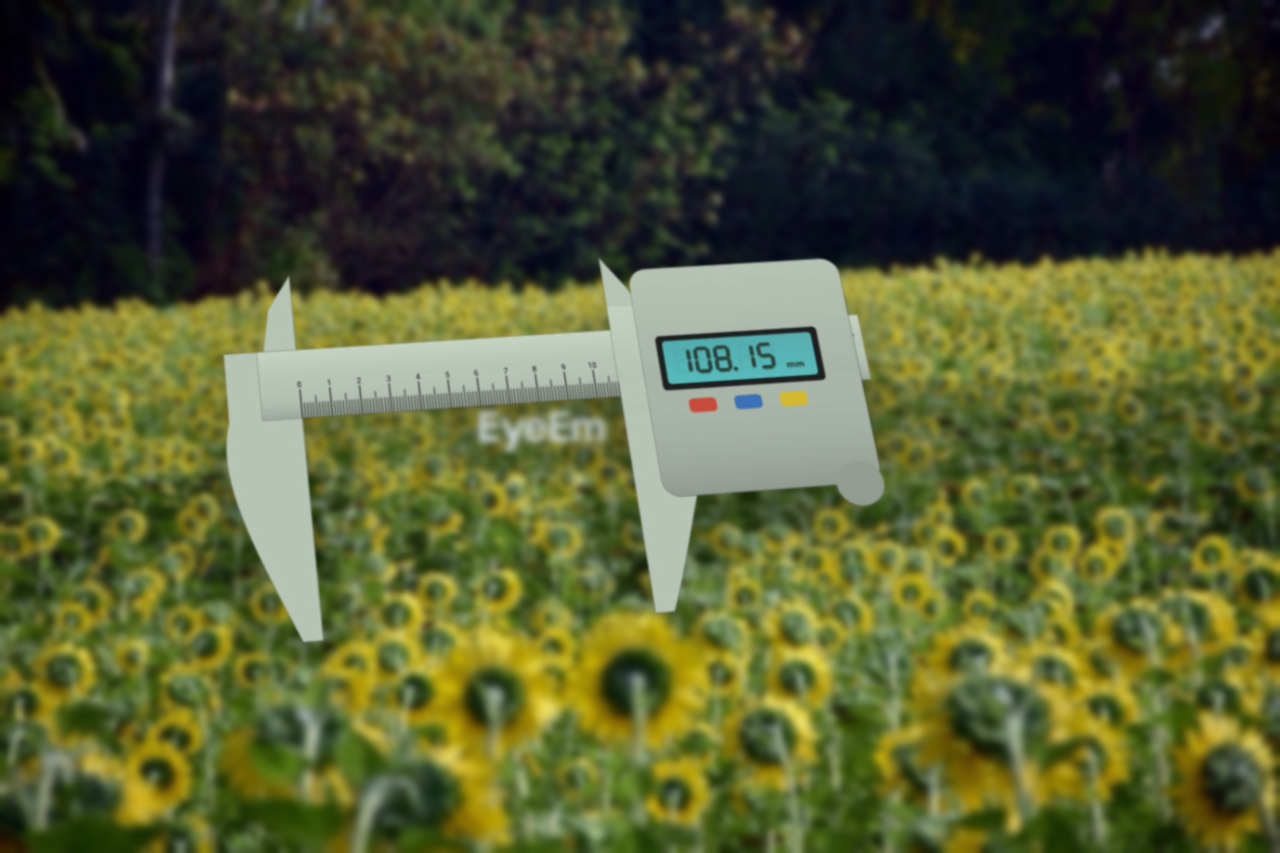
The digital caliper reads {"value": 108.15, "unit": "mm"}
